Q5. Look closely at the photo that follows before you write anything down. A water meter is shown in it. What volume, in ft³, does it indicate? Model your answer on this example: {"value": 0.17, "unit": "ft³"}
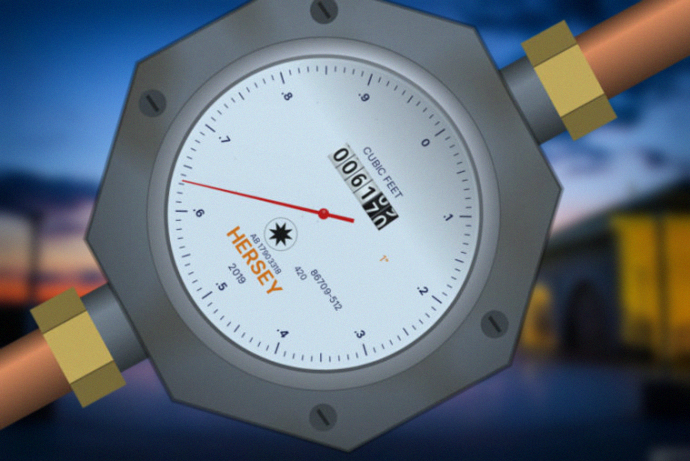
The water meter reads {"value": 6169.63, "unit": "ft³"}
